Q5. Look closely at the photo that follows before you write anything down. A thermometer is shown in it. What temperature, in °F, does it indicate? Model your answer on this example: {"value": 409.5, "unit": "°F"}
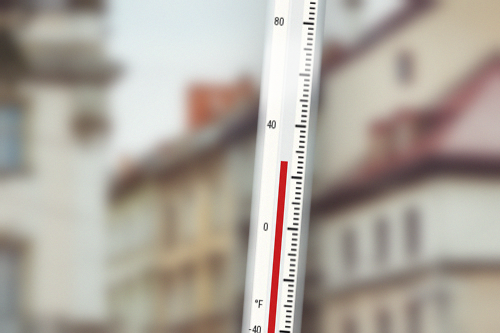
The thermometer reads {"value": 26, "unit": "°F"}
